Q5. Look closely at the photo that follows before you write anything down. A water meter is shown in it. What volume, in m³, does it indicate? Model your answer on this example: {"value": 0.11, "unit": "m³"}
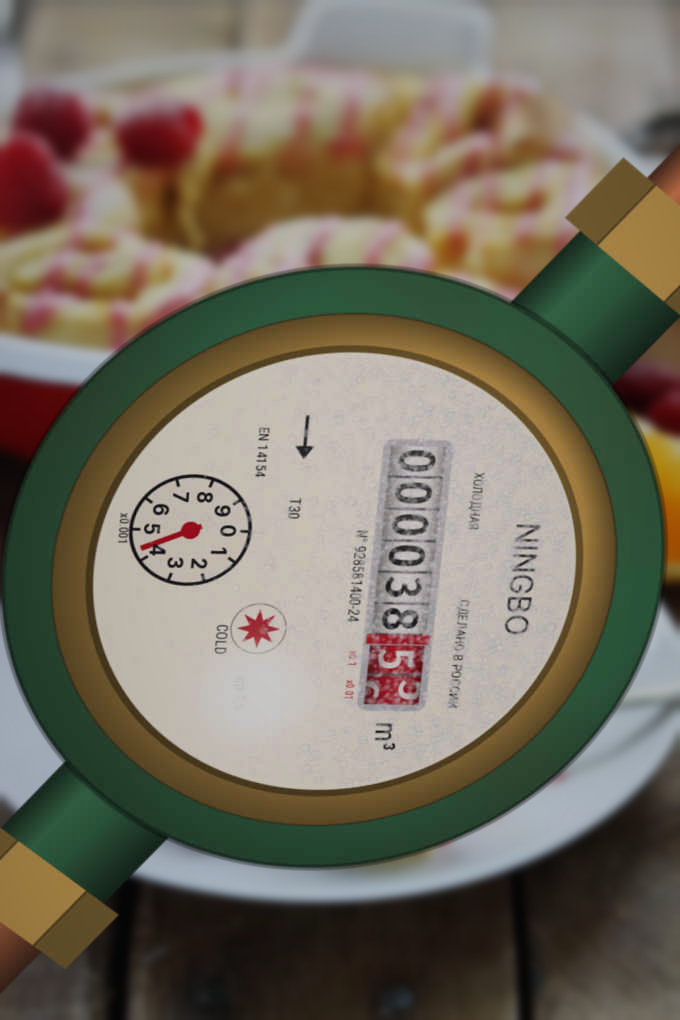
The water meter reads {"value": 38.554, "unit": "m³"}
